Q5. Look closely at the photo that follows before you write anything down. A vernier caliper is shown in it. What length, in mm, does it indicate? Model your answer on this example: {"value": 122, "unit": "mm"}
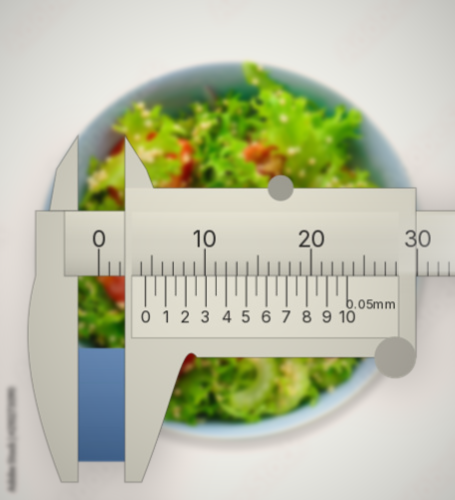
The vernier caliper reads {"value": 4.4, "unit": "mm"}
